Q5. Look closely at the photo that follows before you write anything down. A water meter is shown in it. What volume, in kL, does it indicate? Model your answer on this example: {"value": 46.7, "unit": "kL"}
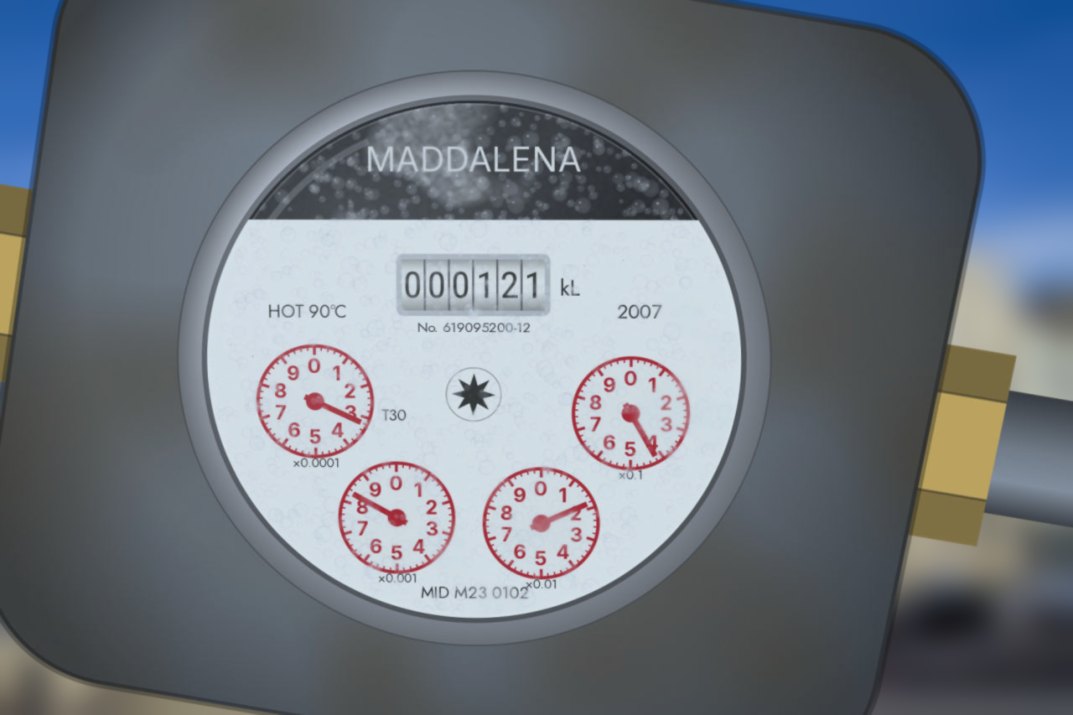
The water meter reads {"value": 121.4183, "unit": "kL"}
